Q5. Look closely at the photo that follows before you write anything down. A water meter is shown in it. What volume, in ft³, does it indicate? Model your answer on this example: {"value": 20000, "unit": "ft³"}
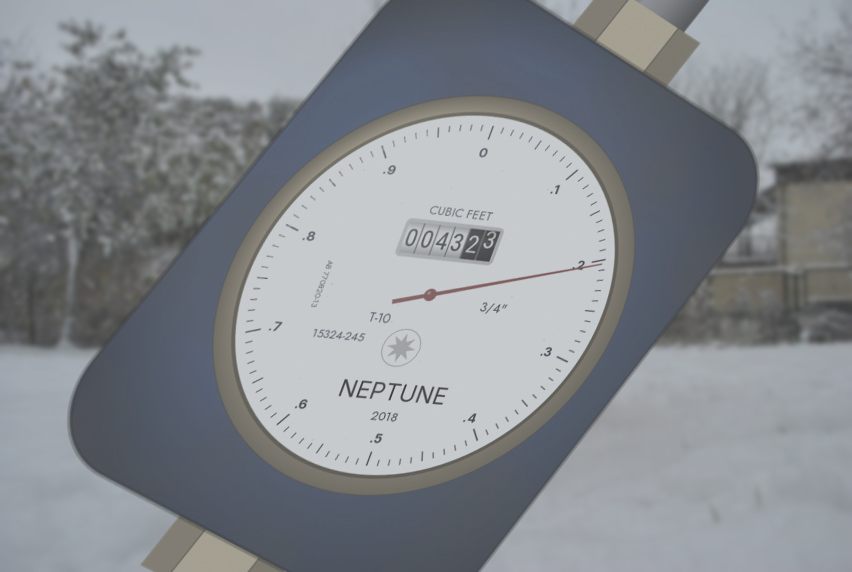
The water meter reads {"value": 4323.20, "unit": "ft³"}
